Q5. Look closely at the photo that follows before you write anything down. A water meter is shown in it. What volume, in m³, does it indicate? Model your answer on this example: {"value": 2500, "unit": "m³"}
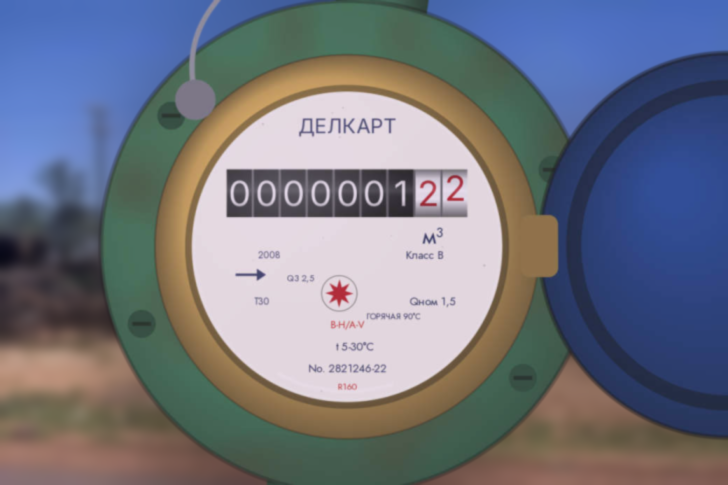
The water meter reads {"value": 1.22, "unit": "m³"}
